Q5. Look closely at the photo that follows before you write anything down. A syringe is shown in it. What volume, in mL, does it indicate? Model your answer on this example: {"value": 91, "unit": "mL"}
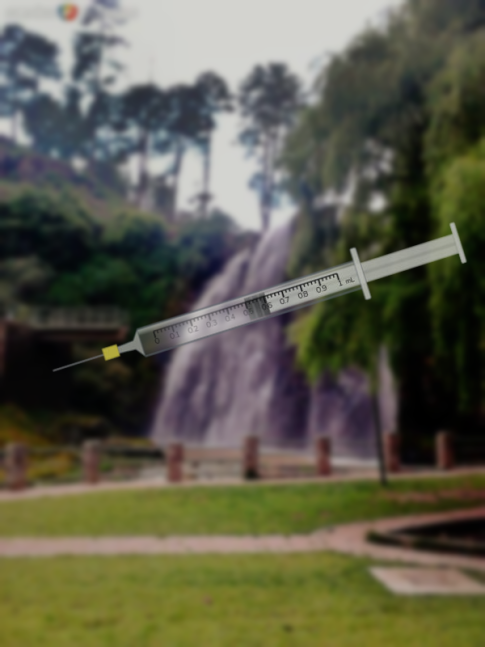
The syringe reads {"value": 0.5, "unit": "mL"}
